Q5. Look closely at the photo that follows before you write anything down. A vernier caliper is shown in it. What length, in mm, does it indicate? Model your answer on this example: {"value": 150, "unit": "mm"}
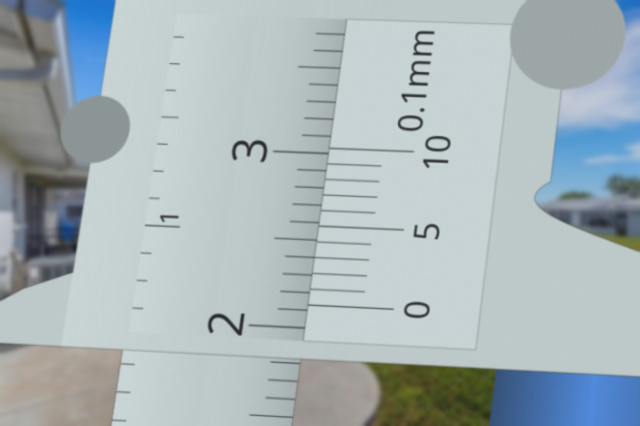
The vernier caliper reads {"value": 21.3, "unit": "mm"}
